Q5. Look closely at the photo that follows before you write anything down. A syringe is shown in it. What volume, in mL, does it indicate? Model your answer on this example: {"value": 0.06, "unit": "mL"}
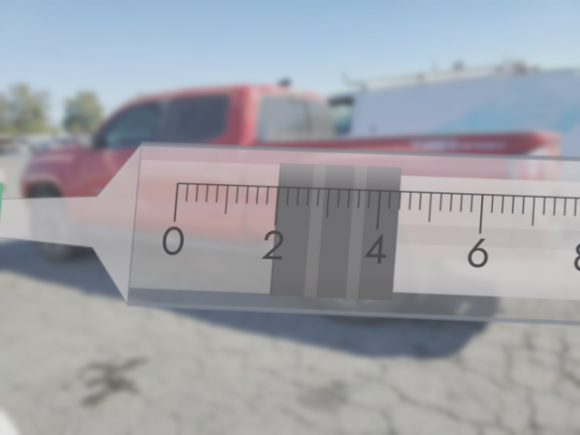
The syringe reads {"value": 2, "unit": "mL"}
